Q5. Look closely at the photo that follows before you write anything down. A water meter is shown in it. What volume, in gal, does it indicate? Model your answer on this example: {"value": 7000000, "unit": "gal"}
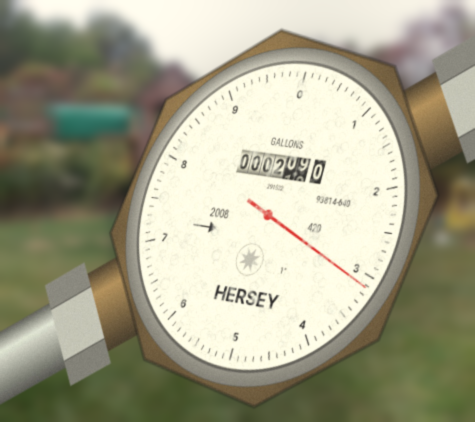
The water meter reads {"value": 2093.1, "unit": "gal"}
